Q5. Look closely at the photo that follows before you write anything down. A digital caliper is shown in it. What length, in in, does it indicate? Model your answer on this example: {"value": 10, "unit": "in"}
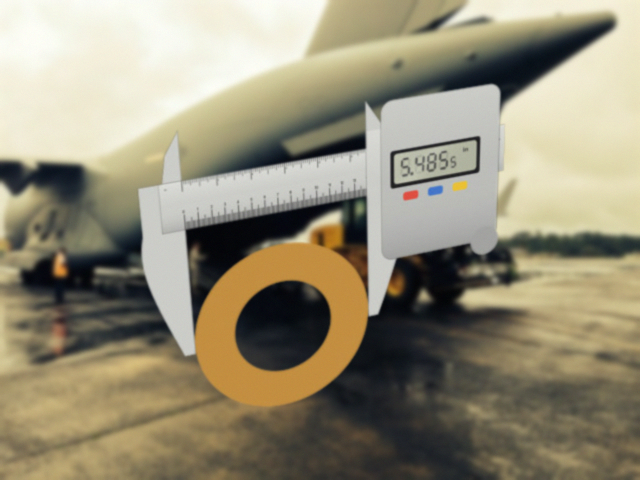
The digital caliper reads {"value": 5.4855, "unit": "in"}
